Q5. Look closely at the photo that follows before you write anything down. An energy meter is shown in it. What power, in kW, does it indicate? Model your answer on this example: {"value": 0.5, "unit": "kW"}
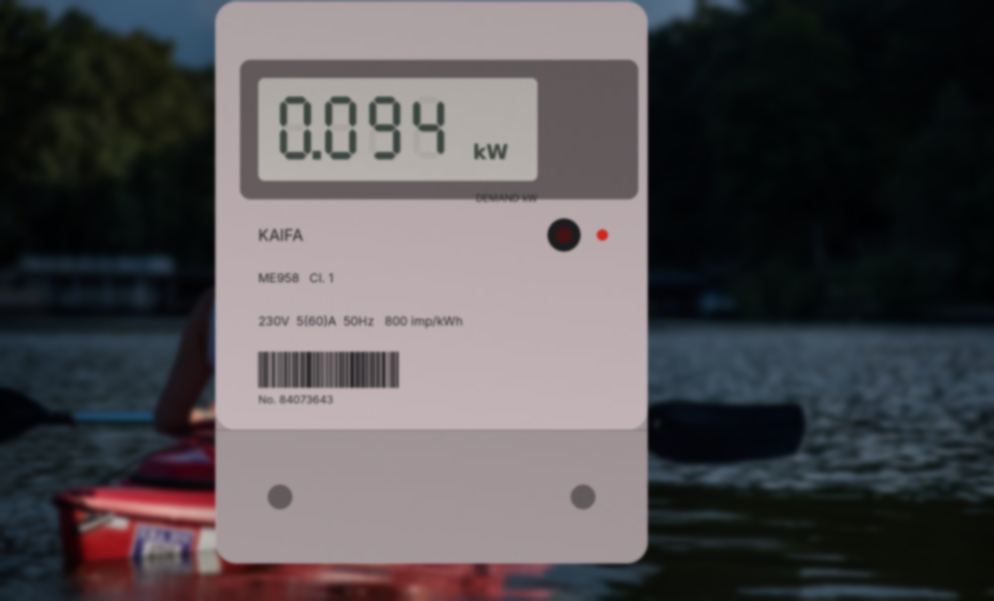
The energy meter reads {"value": 0.094, "unit": "kW"}
